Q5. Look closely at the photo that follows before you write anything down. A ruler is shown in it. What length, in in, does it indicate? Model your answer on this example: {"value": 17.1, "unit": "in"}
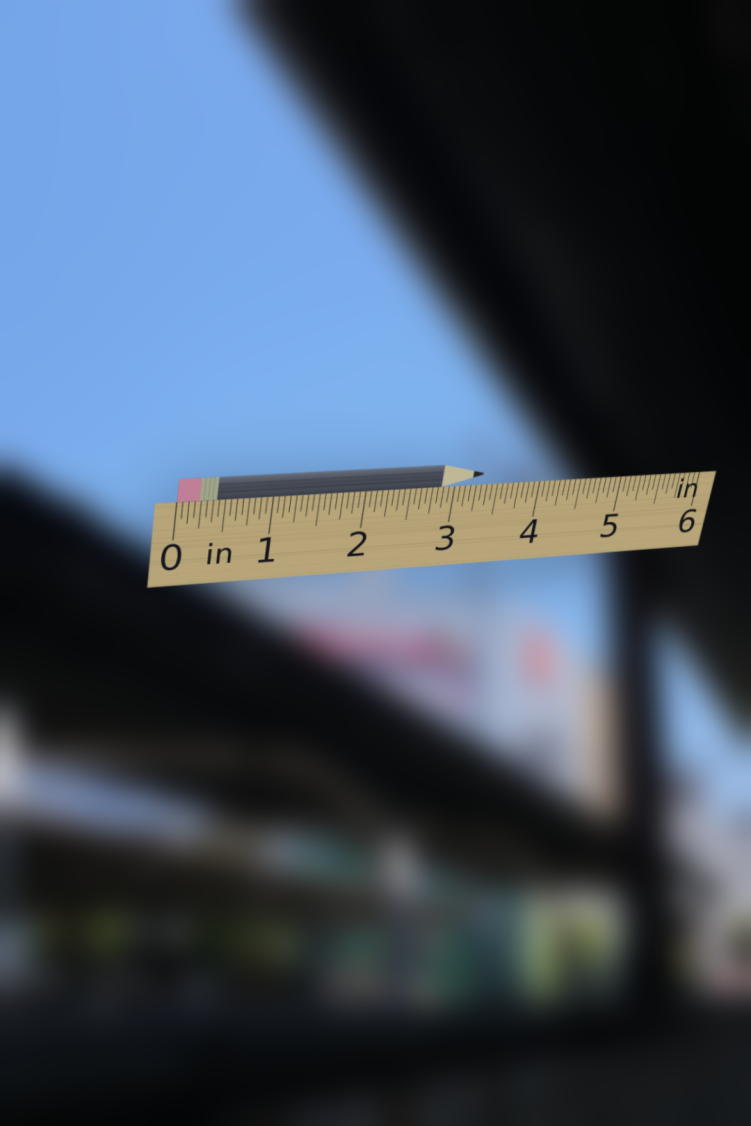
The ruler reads {"value": 3.3125, "unit": "in"}
